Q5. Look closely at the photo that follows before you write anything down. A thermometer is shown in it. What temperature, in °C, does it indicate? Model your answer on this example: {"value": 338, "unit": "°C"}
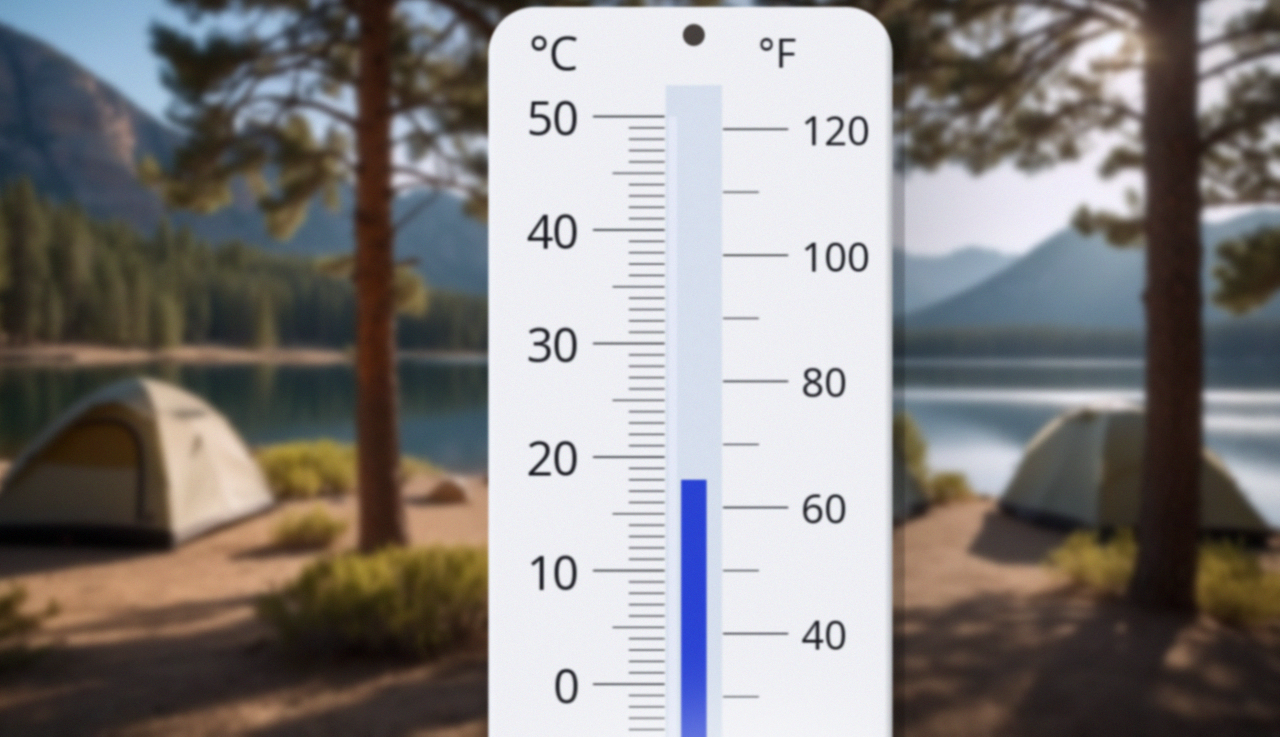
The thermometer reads {"value": 18, "unit": "°C"}
